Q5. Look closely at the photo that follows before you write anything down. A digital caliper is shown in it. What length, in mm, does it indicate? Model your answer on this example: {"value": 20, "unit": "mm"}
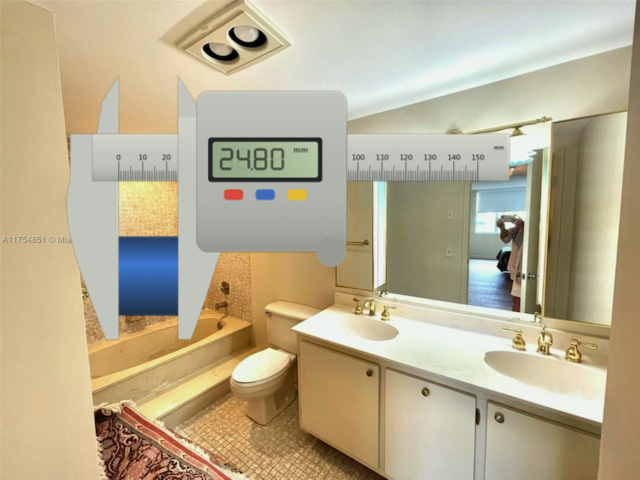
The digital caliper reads {"value": 24.80, "unit": "mm"}
